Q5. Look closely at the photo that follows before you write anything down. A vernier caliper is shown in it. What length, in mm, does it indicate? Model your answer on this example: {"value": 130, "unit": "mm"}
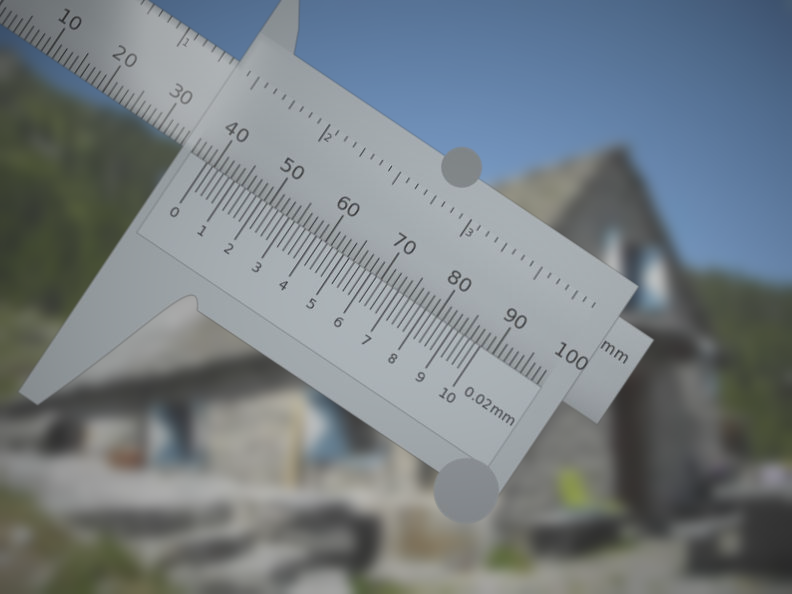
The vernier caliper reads {"value": 38.8, "unit": "mm"}
